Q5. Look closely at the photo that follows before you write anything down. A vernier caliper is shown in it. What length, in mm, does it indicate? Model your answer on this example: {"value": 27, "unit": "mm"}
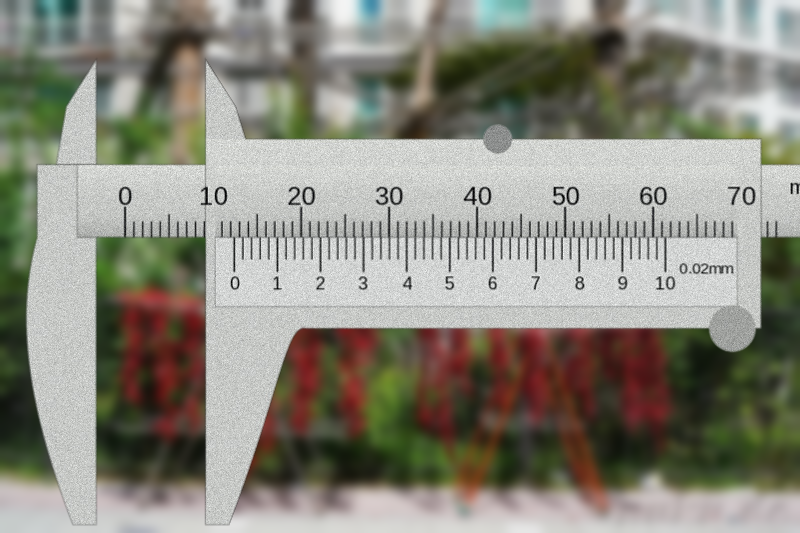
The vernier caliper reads {"value": 12.4, "unit": "mm"}
